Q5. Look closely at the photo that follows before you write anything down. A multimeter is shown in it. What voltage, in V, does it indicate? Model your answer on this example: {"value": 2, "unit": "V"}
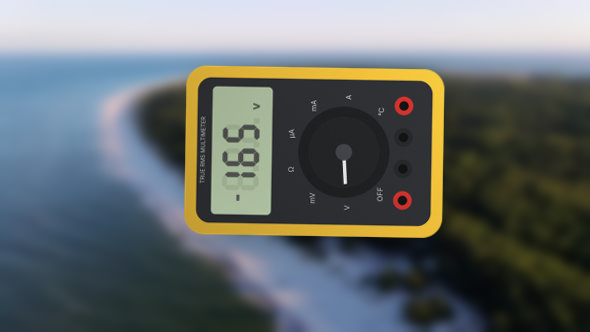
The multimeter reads {"value": -165, "unit": "V"}
